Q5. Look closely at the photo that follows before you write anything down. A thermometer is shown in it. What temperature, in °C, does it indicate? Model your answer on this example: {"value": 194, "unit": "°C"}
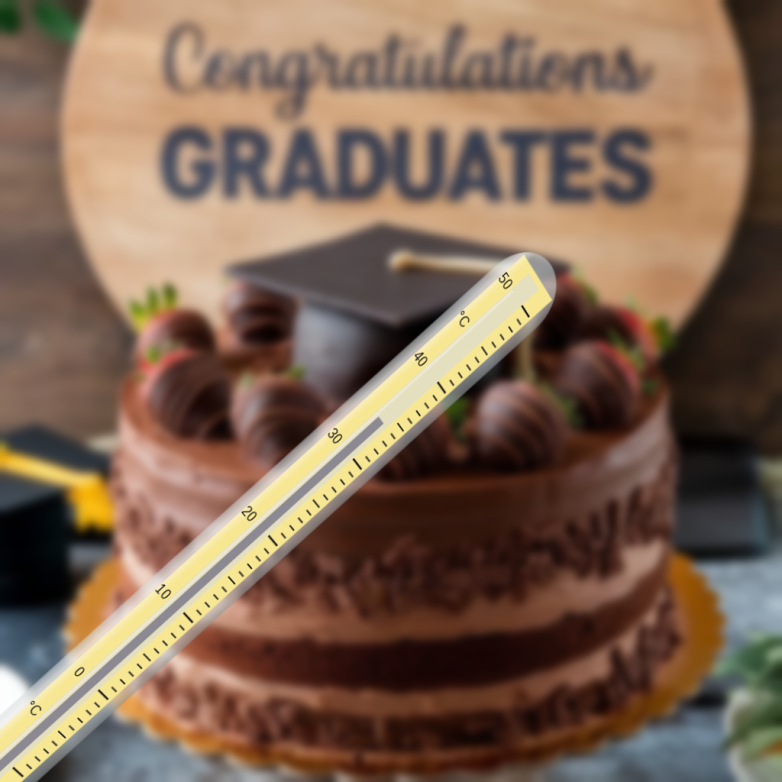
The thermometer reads {"value": 34, "unit": "°C"}
